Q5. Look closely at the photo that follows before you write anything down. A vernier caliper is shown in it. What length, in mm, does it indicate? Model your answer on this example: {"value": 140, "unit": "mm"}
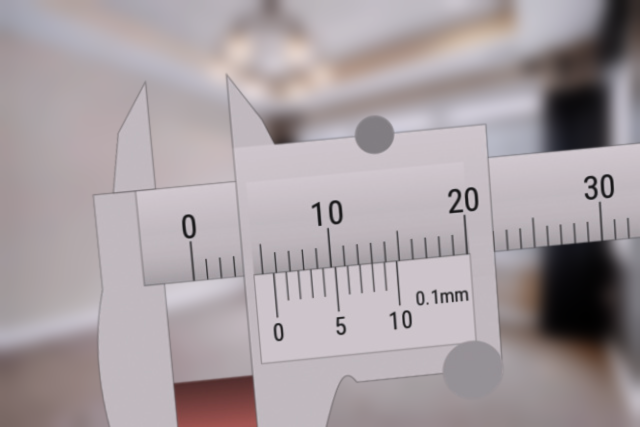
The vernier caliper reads {"value": 5.8, "unit": "mm"}
